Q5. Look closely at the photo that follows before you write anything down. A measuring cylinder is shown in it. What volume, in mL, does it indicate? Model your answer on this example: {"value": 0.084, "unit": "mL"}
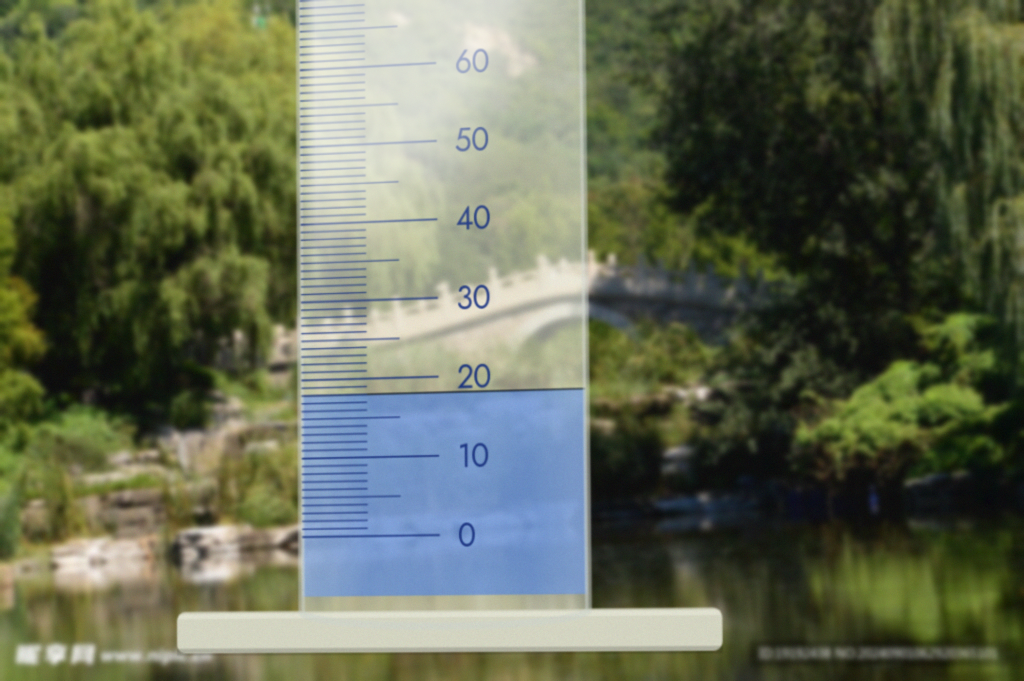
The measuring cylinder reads {"value": 18, "unit": "mL"}
